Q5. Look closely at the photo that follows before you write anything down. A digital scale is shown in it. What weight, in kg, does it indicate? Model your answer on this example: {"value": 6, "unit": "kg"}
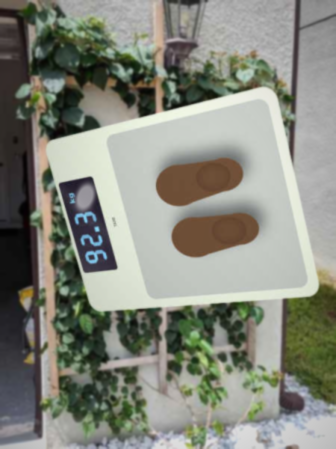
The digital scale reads {"value": 92.3, "unit": "kg"}
